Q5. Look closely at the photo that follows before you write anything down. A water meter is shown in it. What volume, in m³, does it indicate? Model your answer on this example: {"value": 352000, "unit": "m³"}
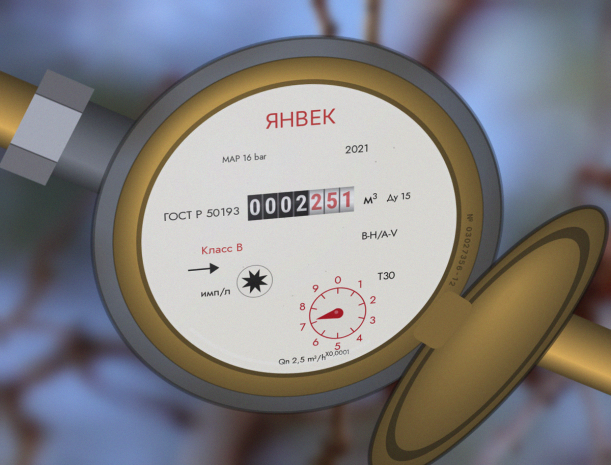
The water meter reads {"value": 2.2517, "unit": "m³"}
